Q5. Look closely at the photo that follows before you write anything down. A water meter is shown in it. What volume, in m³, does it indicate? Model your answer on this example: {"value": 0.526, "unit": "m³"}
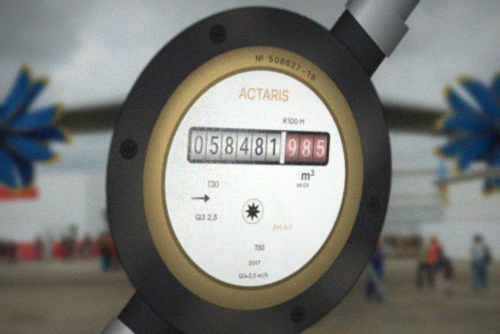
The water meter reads {"value": 58481.985, "unit": "m³"}
